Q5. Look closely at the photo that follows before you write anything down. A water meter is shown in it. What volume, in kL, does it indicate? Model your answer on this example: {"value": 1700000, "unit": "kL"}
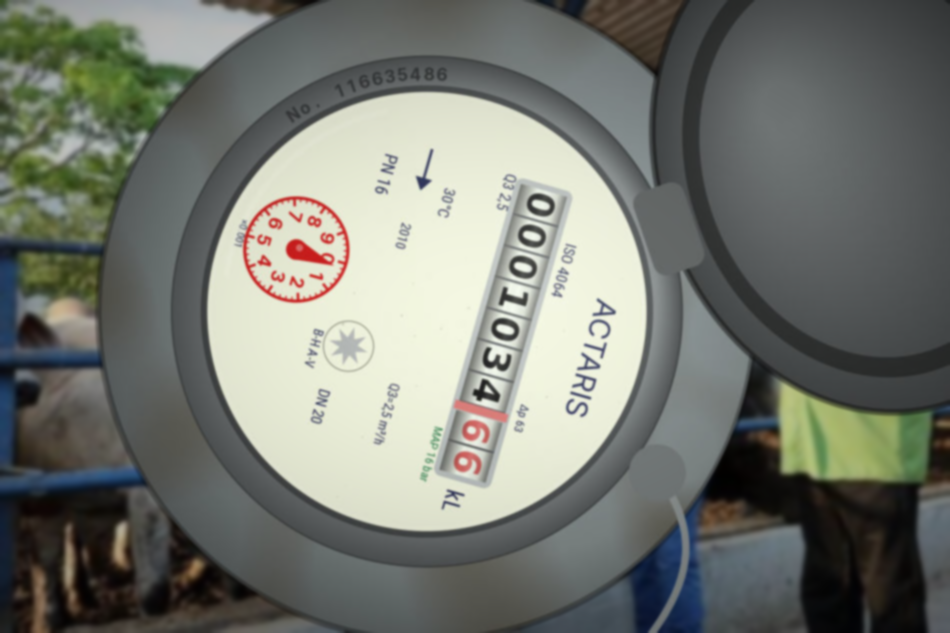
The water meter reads {"value": 1034.660, "unit": "kL"}
